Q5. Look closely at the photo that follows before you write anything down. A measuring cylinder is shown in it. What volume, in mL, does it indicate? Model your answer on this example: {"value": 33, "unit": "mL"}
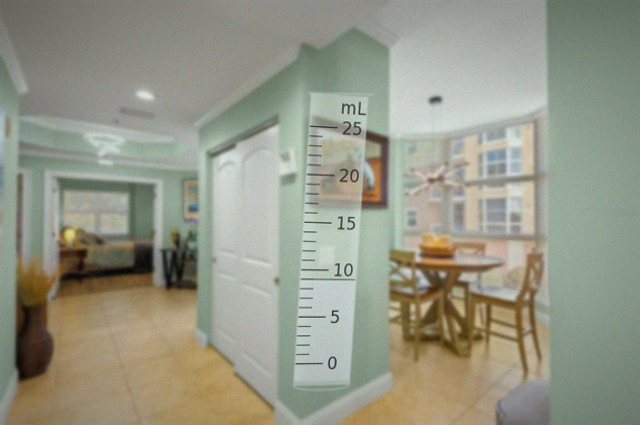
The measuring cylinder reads {"value": 9, "unit": "mL"}
